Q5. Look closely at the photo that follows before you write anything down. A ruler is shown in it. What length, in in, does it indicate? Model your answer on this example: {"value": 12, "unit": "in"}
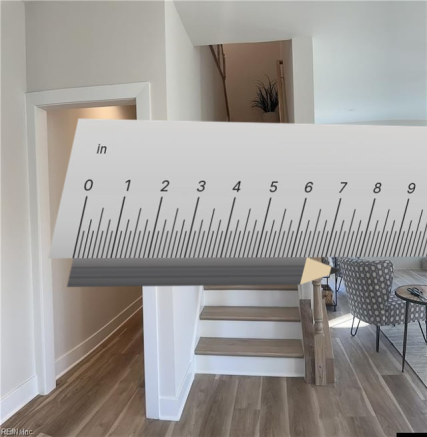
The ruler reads {"value": 7.5, "unit": "in"}
